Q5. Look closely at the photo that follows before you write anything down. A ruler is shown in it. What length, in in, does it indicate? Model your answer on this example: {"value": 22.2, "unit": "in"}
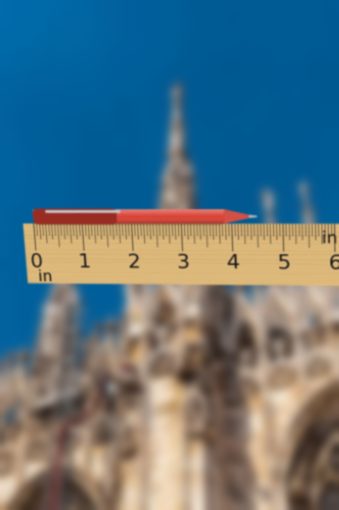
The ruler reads {"value": 4.5, "unit": "in"}
